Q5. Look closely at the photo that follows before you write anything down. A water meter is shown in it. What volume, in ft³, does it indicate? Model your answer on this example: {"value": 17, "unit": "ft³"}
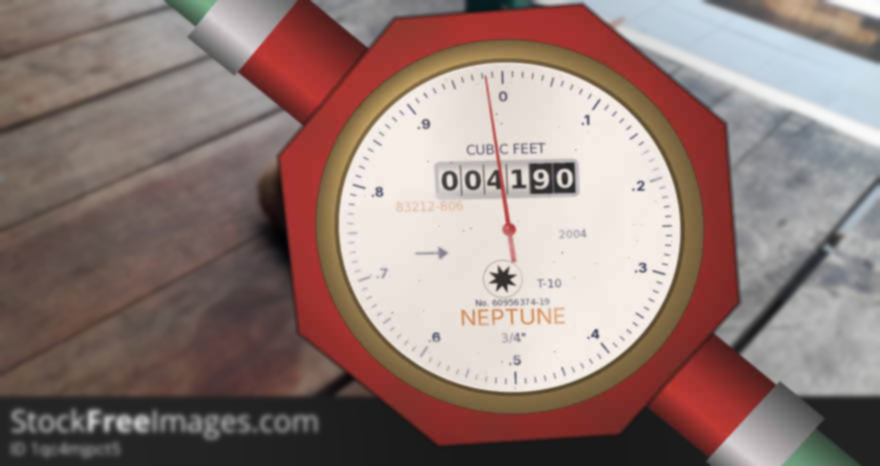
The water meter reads {"value": 4189.98, "unit": "ft³"}
